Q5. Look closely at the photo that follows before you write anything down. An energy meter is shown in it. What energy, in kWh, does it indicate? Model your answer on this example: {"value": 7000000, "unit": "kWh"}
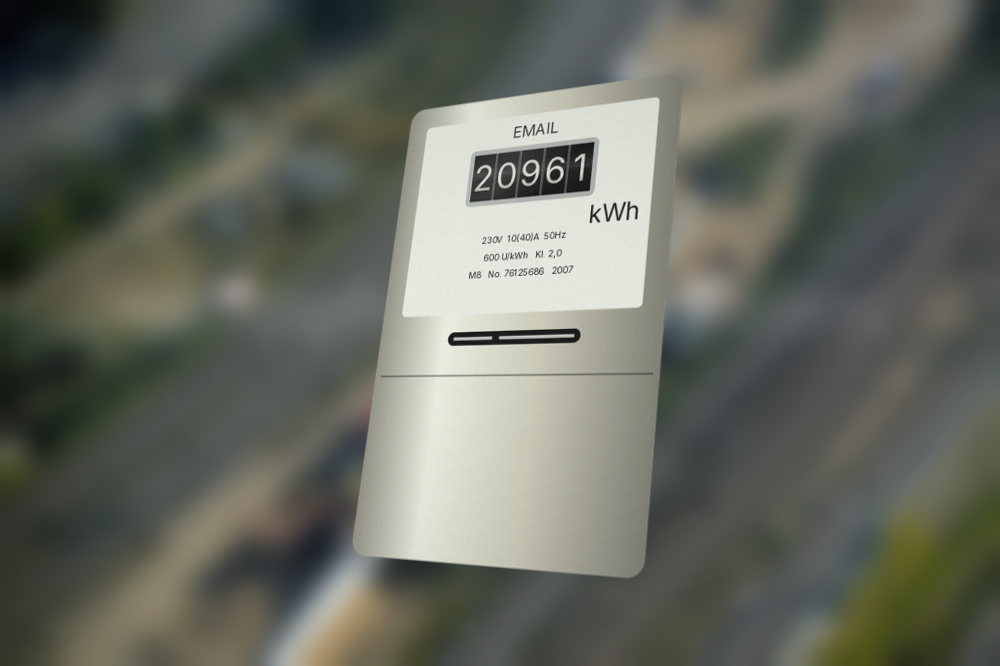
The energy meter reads {"value": 20961, "unit": "kWh"}
